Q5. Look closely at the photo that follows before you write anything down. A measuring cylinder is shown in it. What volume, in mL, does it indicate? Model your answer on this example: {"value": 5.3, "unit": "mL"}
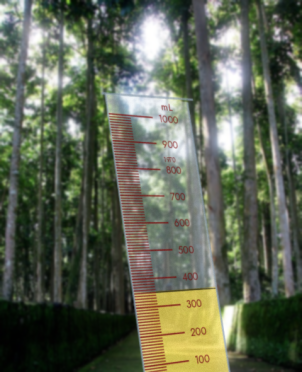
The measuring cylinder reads {"value": 350, "unit": "mL"}
